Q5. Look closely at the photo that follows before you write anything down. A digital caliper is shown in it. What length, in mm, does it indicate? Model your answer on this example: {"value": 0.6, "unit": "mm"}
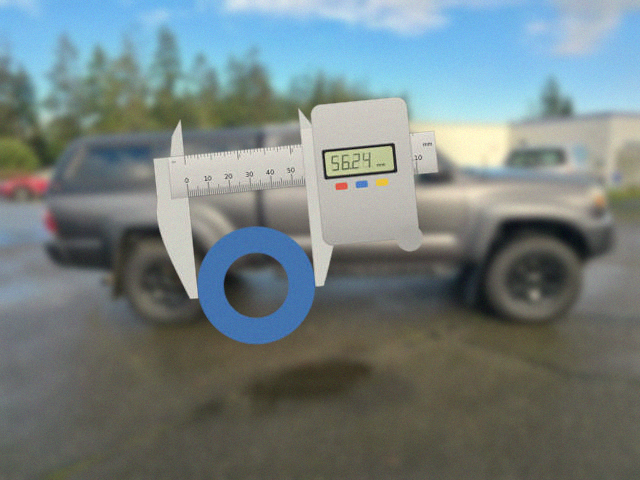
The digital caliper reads {"value": 56.24, "unit": "mm"}
